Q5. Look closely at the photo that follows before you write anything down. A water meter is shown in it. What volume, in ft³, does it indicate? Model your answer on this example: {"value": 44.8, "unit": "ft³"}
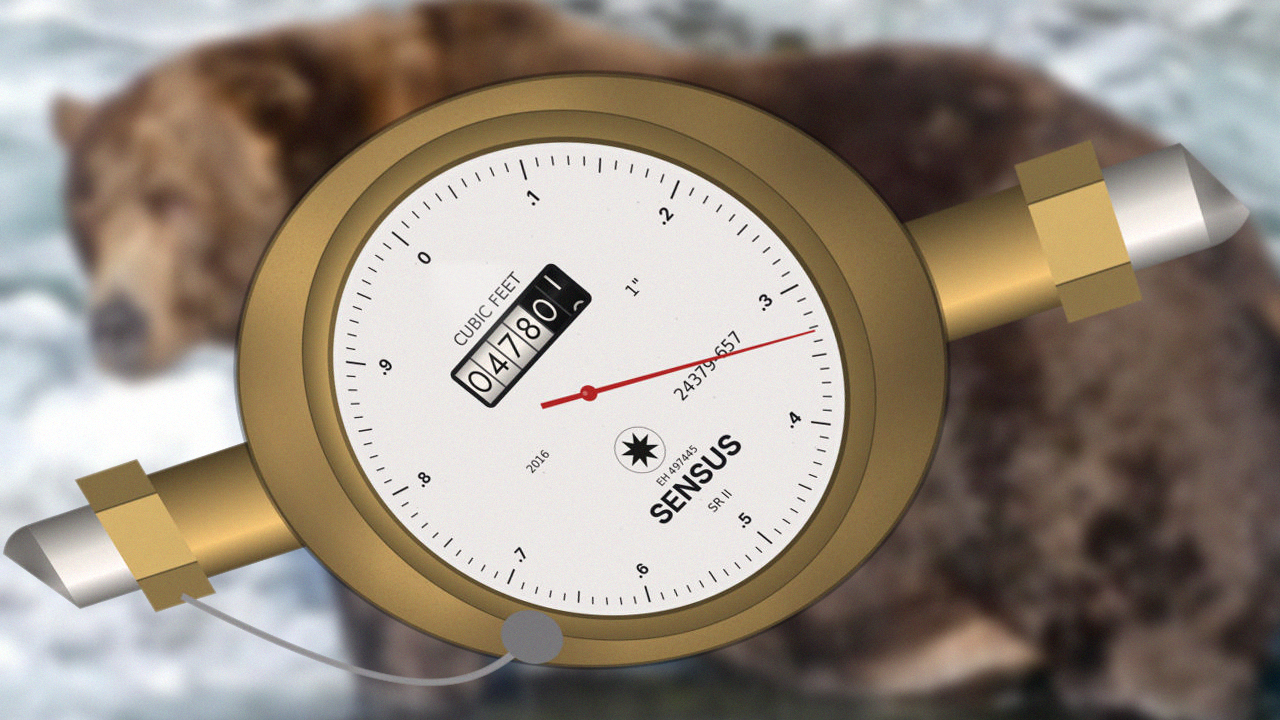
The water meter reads {"value": 47801.33, "unit": "ft³"}
